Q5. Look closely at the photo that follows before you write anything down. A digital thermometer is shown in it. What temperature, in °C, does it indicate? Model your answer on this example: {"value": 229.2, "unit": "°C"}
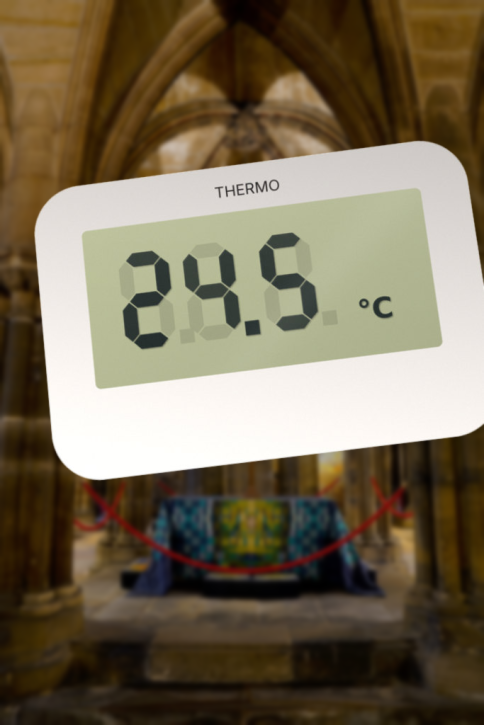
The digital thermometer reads {"value": 24.5, "unit": "°C"}
